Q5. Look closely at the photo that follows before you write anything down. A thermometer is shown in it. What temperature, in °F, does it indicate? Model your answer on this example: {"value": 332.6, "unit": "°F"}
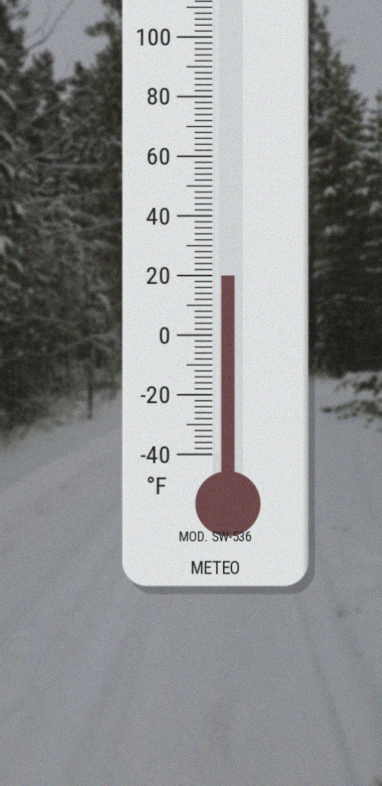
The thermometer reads {"value": 20, "unit": "°F"}
